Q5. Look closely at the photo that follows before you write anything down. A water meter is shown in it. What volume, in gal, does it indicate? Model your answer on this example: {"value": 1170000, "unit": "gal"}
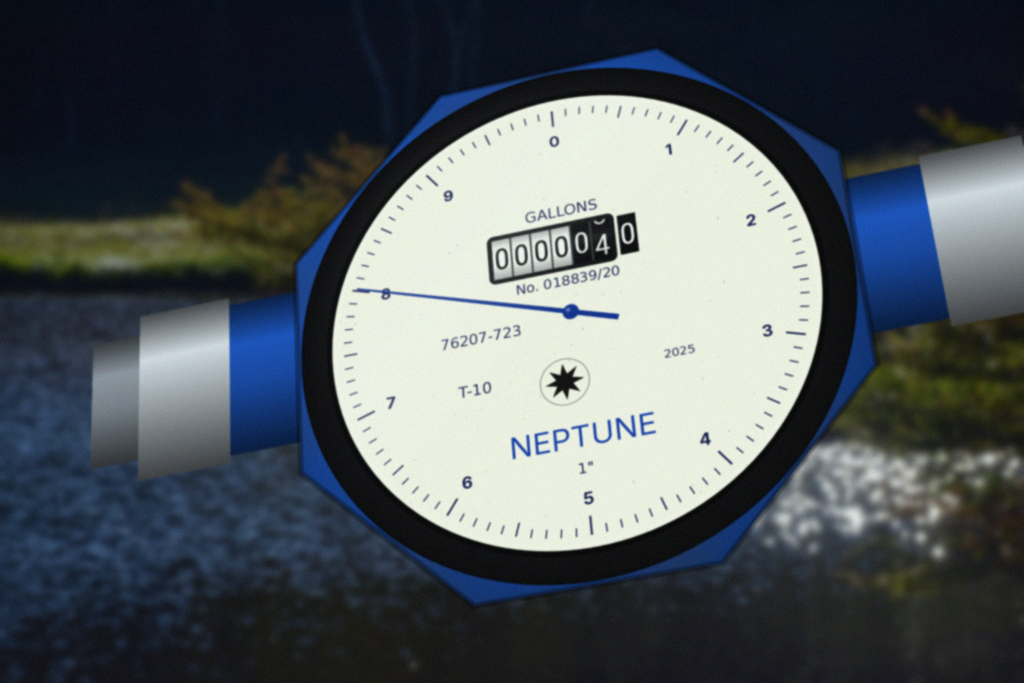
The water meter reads {"value": 38.0, "unit": "gal"}
